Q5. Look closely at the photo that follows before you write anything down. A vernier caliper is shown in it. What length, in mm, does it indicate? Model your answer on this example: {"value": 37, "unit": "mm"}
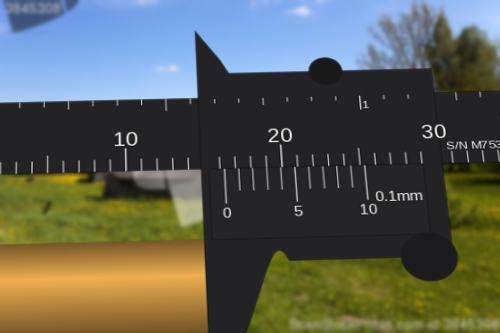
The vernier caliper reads {"value": 16.3, "unit": "mm"}
